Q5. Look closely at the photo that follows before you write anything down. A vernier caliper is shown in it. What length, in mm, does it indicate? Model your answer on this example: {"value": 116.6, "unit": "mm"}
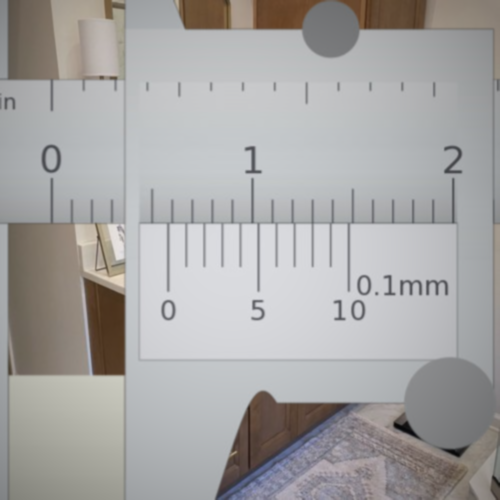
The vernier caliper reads {"value": 5.8, "unit": "mm"}
